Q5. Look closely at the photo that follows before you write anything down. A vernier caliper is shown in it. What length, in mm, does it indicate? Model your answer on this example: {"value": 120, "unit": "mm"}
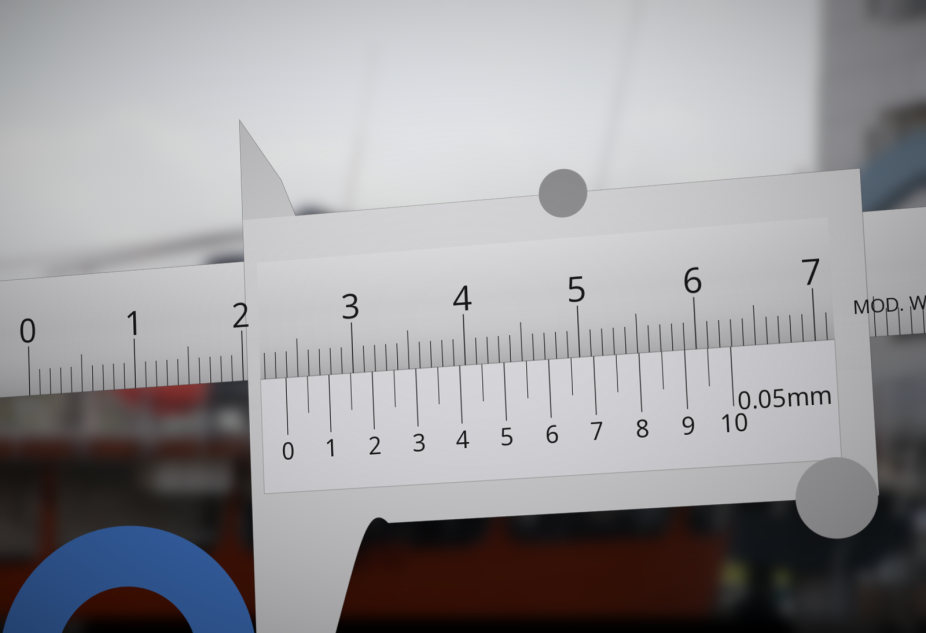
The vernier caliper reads {"value": 23.9, "unit": "mm"}
